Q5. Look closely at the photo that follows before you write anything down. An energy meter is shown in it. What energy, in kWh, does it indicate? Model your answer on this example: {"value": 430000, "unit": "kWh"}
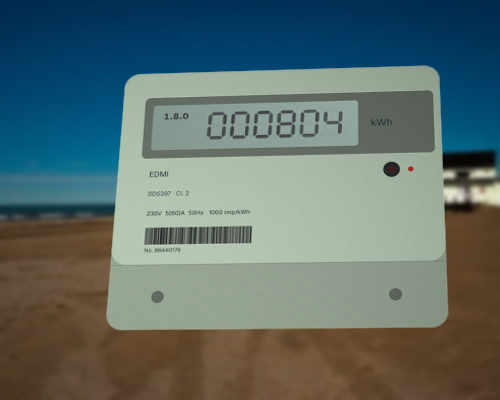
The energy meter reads {"value": 804, "unit": "kWh"}
